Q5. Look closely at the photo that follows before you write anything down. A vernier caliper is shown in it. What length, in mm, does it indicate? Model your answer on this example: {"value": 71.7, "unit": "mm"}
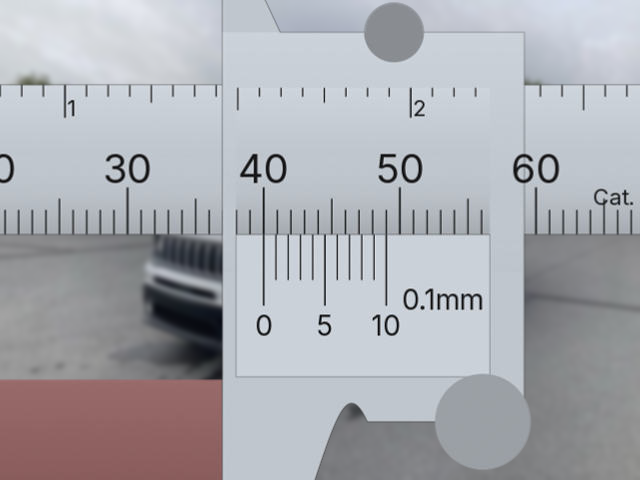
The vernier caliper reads {"value": 40.0, "unit": "mm"}
